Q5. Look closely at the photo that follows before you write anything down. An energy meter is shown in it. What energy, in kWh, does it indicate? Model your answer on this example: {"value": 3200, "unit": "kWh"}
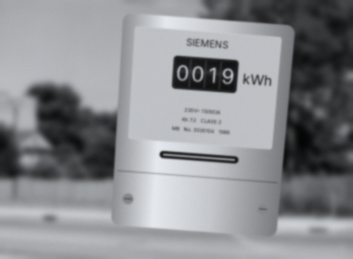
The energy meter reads {"value": 19, "unit": "kWh"}
